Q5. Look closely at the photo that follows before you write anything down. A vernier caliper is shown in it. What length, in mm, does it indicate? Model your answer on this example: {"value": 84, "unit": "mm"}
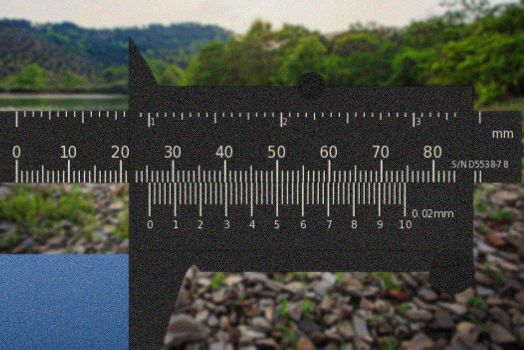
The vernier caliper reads {"value": 25.5, "unit": "mm"}
